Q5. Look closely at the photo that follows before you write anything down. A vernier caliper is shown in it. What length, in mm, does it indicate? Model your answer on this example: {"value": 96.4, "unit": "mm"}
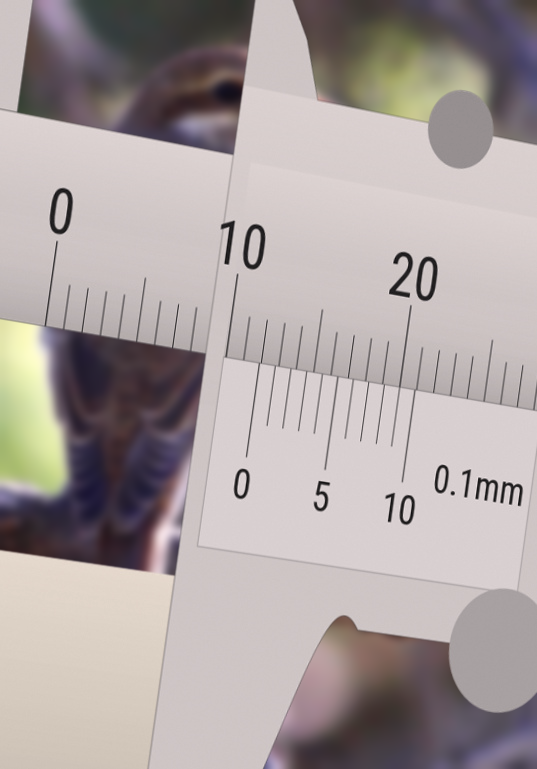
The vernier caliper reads {"value": 11.9, "unit": "mm"}
